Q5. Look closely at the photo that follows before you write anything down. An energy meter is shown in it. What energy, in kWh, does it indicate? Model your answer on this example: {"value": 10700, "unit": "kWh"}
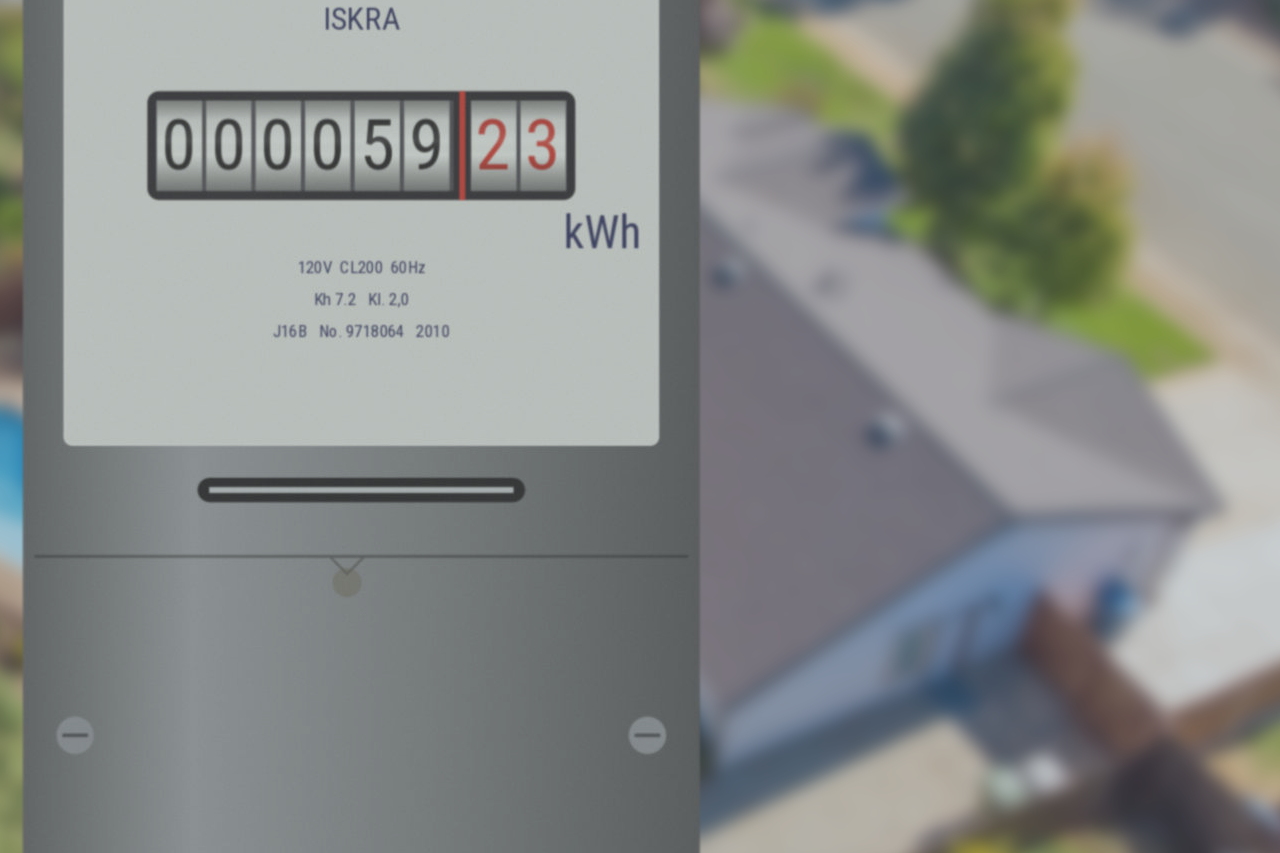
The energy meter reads {"value": 59.23, "unit": "kWh"}
